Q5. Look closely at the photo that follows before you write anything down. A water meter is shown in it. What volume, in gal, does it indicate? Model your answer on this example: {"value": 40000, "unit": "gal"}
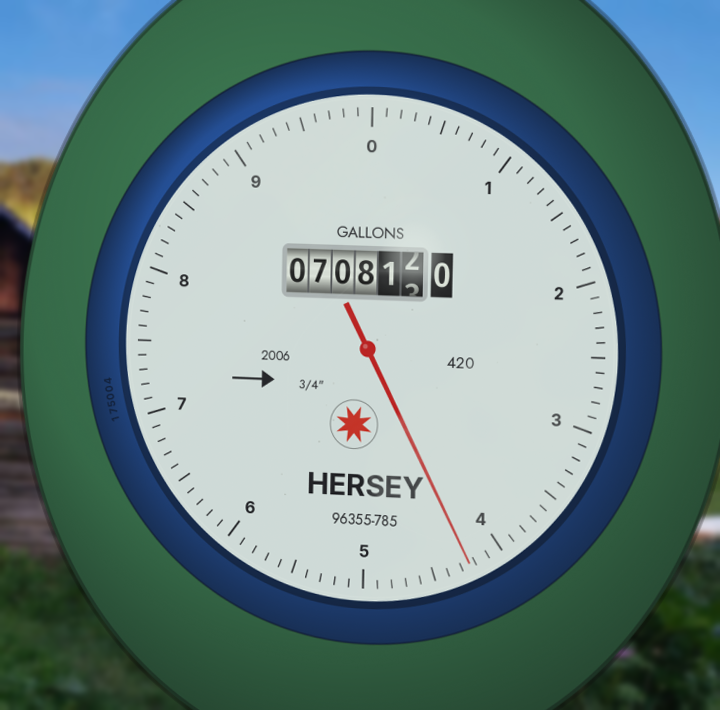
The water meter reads {"value": 708124.2, "unit": "gal"}
